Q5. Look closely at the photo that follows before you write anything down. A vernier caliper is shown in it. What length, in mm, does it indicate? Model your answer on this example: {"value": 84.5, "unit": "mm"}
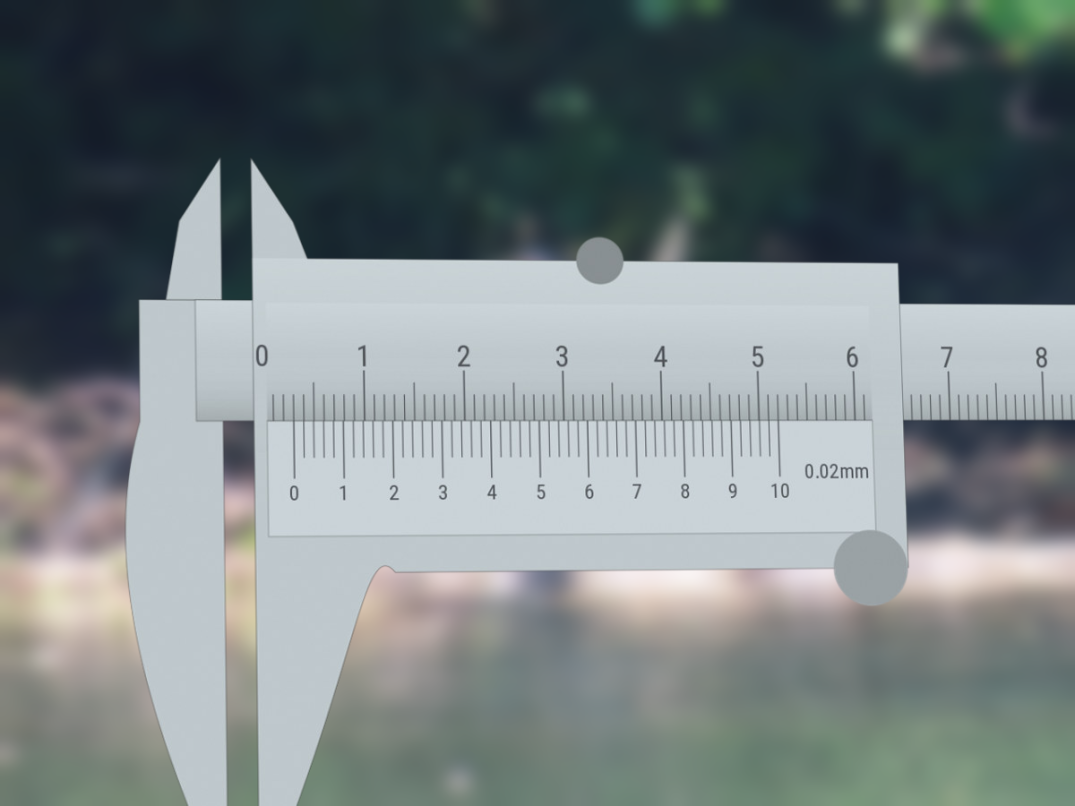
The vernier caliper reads {"value": 3.0, "unit": "mm"}
